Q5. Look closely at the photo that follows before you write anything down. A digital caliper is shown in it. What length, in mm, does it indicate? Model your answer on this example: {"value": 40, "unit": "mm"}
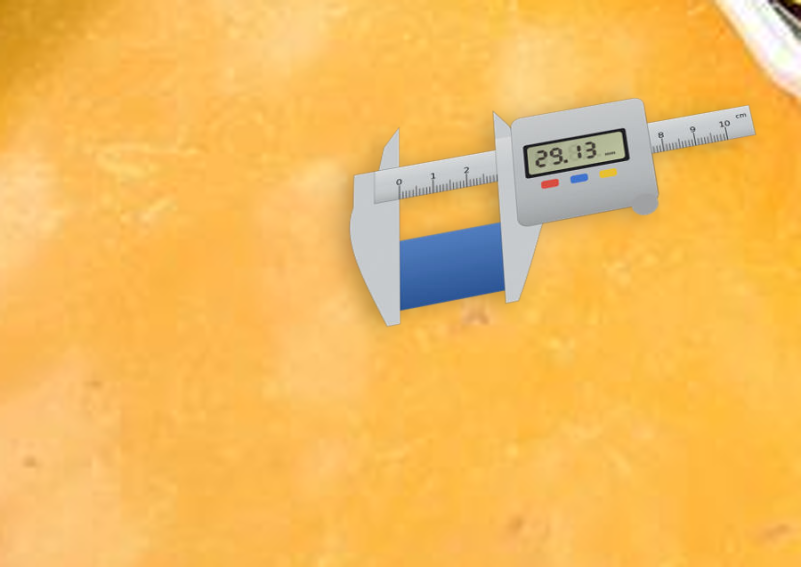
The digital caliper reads {"value": 29.13, "unit": "mm"}
